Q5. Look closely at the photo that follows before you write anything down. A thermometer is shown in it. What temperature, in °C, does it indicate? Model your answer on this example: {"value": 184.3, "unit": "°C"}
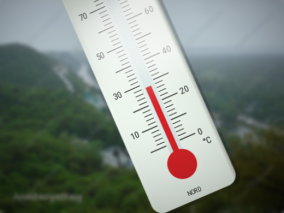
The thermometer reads {"value": 28, "unit": "°C"}
